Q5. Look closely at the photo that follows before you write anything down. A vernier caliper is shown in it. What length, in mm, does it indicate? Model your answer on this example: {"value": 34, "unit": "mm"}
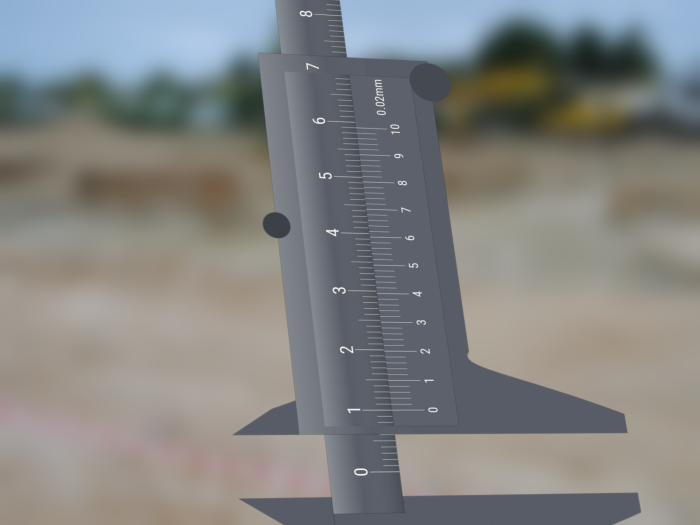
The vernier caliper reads {"value": 10.0, "unit": "mm"}
